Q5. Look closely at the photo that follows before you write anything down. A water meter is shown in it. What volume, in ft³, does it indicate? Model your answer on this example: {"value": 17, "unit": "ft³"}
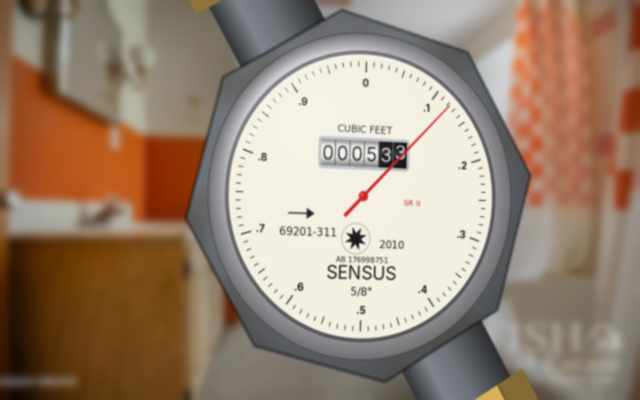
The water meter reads {"value": 533.12, "unit": "ft³"}
